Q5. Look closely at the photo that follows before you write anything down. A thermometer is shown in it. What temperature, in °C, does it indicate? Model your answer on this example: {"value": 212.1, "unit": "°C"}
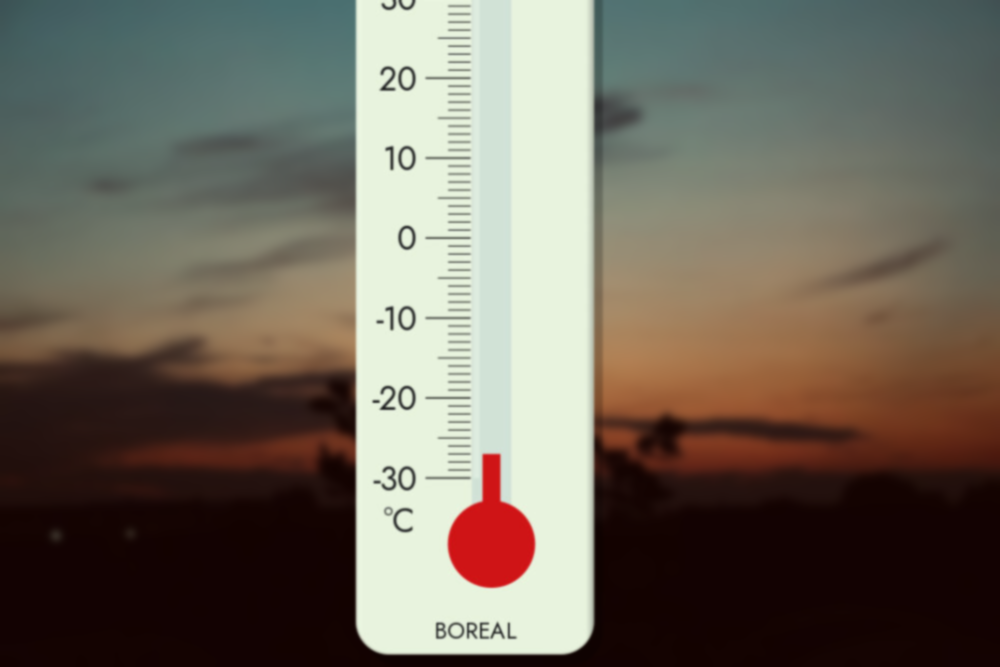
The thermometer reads {"value": -27, "unit": "°C"}
